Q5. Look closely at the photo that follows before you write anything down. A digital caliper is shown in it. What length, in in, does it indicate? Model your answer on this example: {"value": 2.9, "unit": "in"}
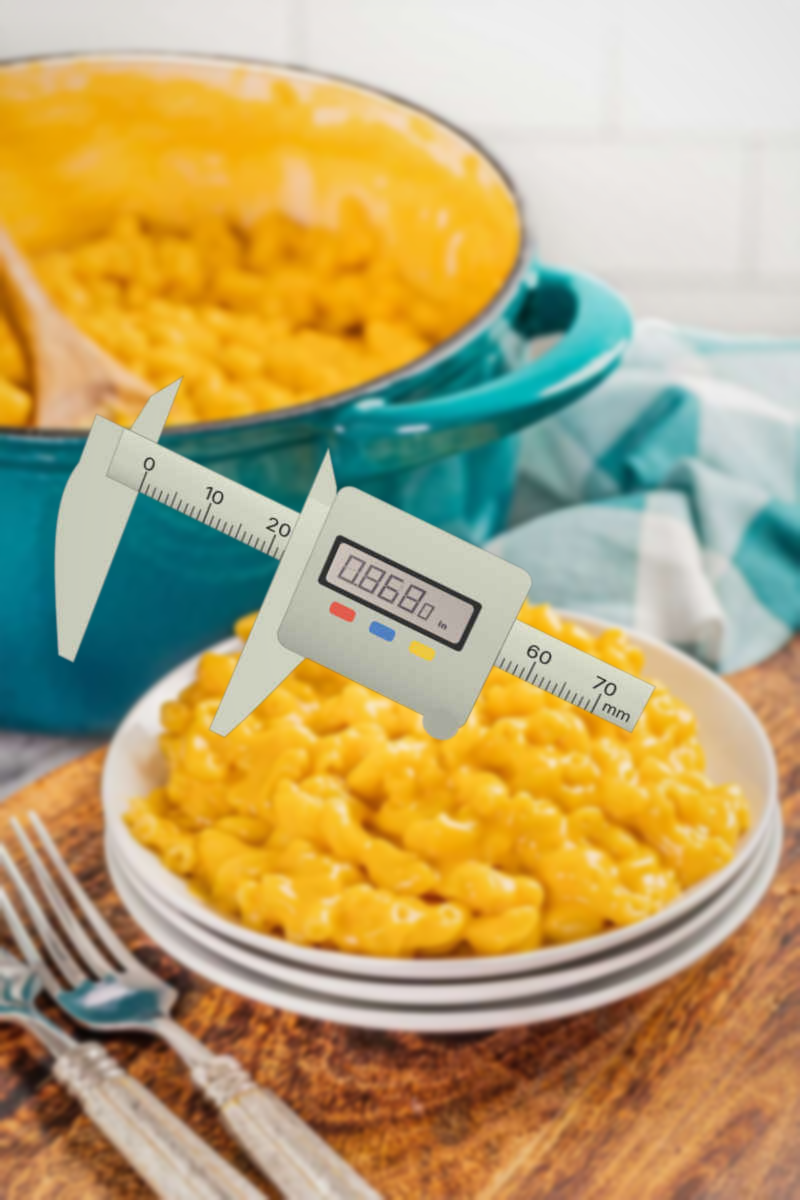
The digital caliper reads {"value": 0.8680, "unit": "in"}
